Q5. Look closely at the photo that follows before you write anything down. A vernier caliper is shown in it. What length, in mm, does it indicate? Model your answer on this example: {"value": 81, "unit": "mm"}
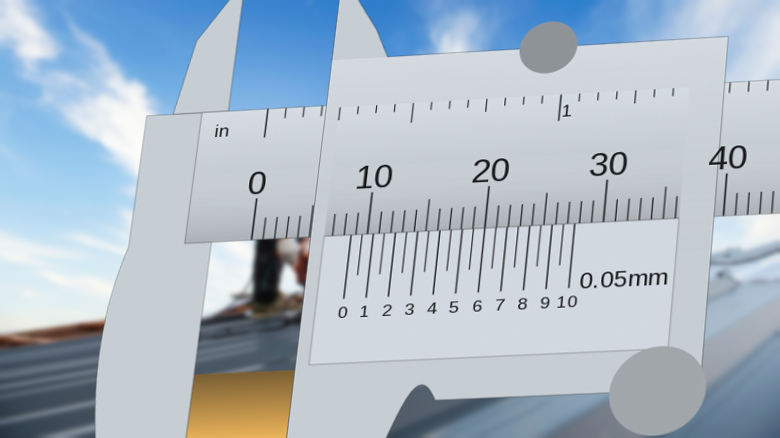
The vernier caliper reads {"value": 8.6, "unit": "mm"}
